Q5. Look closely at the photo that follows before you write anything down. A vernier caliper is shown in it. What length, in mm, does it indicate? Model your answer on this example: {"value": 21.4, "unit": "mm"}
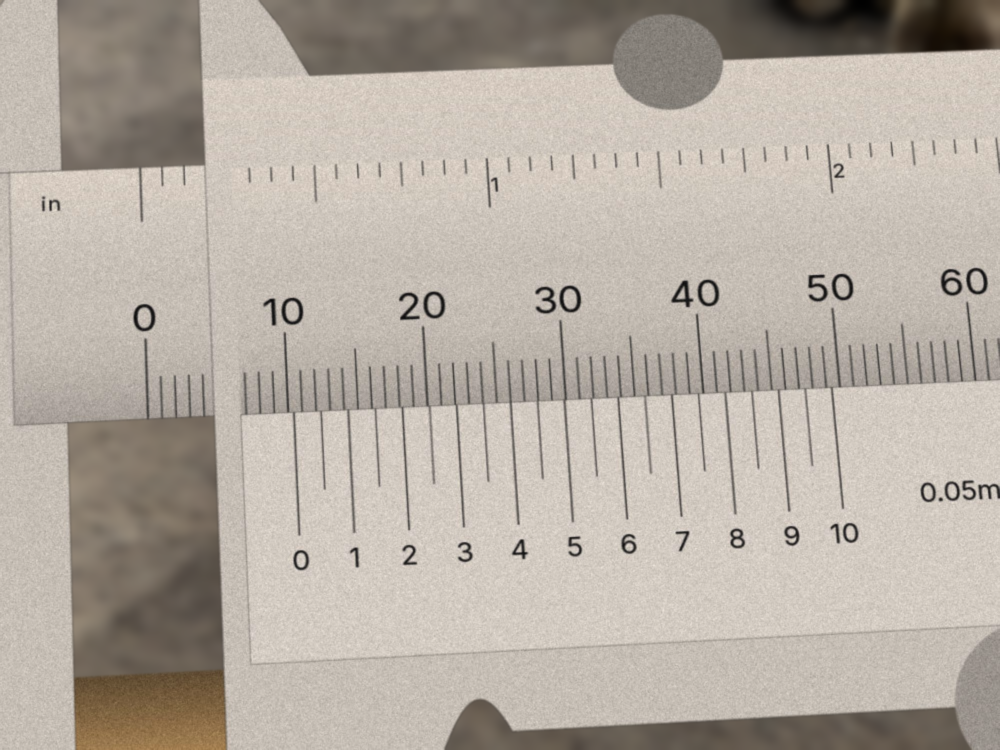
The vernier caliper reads {"value": 10.4, "unit": "mm"}
